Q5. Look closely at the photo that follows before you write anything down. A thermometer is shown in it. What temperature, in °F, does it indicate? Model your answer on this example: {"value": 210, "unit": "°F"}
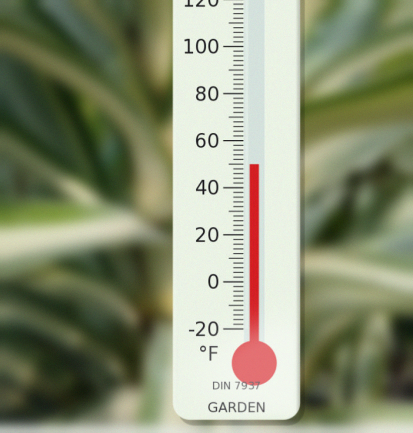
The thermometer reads {"value": 50, "unit": "°F"}
